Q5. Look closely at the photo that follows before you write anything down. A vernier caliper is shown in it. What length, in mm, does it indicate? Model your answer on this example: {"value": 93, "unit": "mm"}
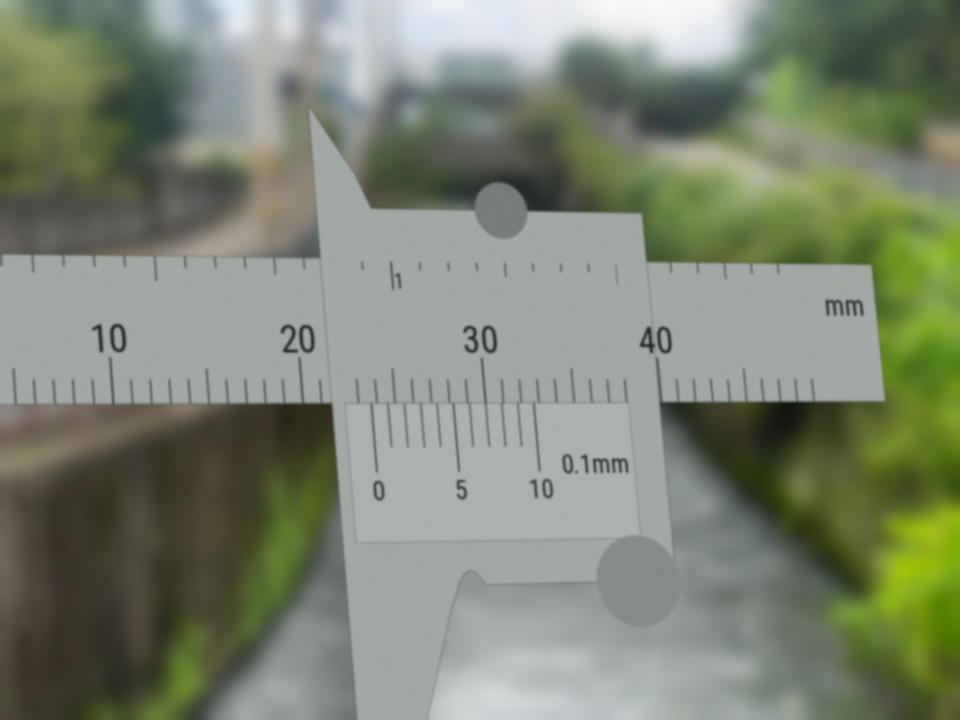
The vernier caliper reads {"value": 23.7, "unit": "mm"}
